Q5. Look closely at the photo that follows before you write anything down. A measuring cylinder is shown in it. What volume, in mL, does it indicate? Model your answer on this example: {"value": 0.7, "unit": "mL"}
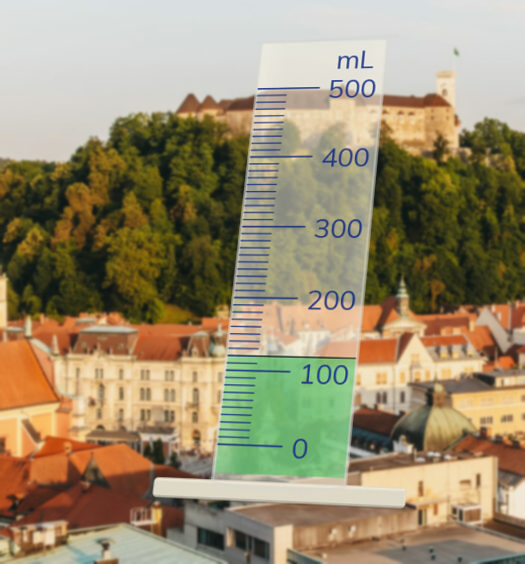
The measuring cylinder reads {"value": 120, "unit": "mL"}
